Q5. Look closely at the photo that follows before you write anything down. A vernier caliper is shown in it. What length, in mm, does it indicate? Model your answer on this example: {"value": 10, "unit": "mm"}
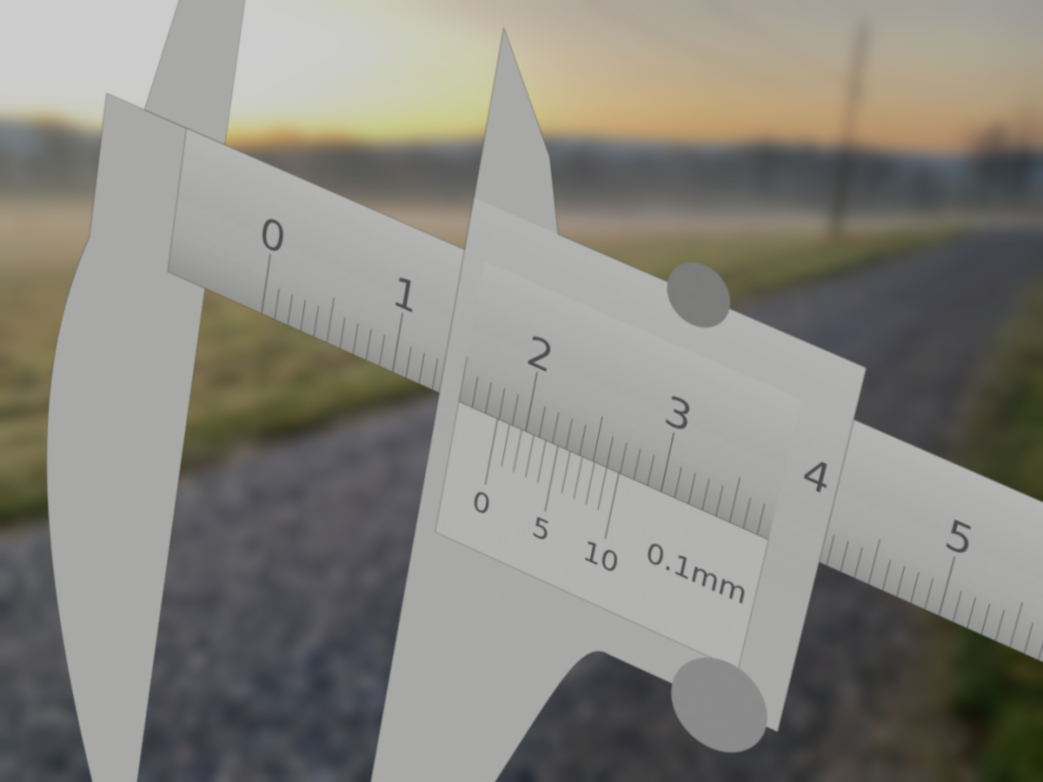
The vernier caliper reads {"value": 17.9, "unit": "mm"}
